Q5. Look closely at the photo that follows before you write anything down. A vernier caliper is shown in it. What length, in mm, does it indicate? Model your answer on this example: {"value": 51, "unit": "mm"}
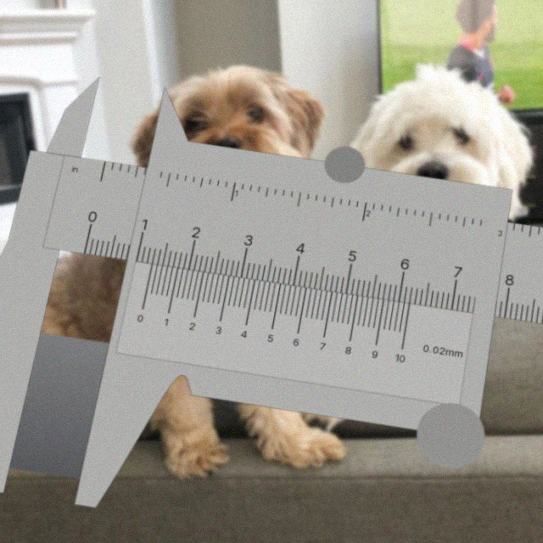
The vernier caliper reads {"value": 13.0, "unit": "mm"}
